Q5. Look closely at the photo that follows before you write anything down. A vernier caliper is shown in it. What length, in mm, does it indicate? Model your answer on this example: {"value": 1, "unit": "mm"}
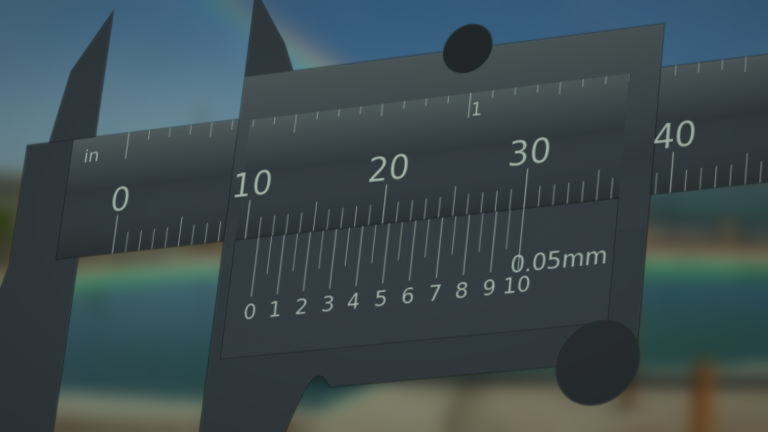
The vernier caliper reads {"value": 11.0, "unit": "mm"}
